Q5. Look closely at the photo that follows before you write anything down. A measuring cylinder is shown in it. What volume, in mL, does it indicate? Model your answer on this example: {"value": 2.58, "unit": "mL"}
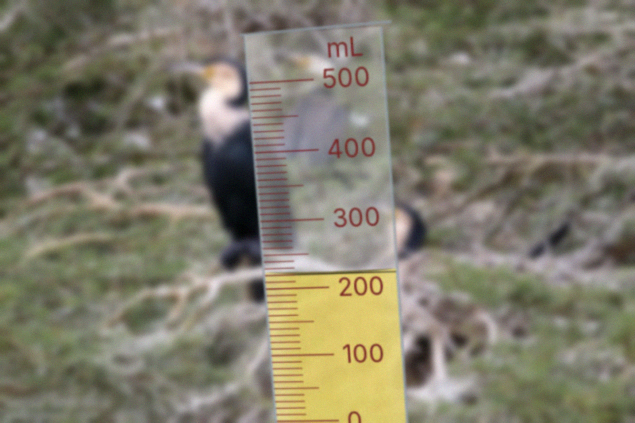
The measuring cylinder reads {"value": 220, "unit": "mL"}
